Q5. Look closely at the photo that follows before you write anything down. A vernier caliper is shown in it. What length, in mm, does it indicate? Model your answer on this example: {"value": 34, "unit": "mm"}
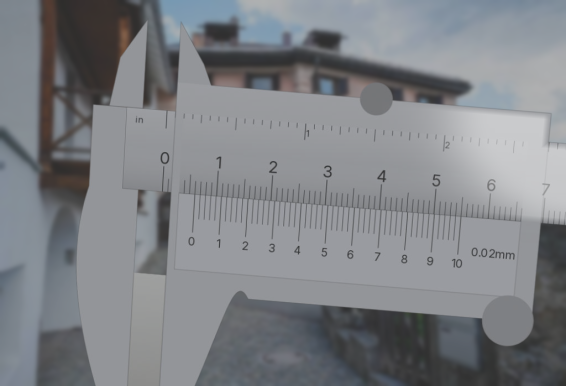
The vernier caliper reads {"value": 6.0, "unit": "mm"}
